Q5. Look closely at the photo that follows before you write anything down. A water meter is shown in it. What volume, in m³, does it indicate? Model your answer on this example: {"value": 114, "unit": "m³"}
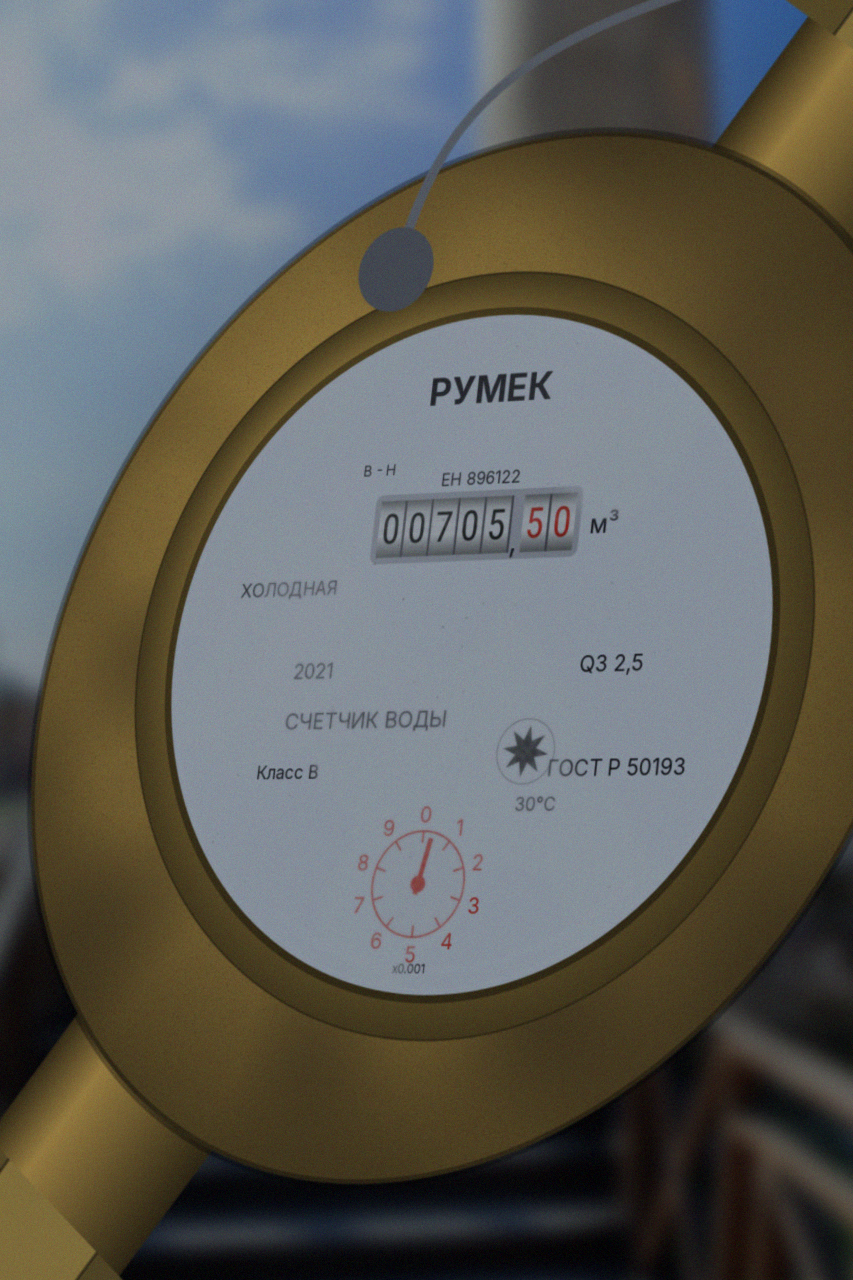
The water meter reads {"value": 705.500, "unit": "m³"}
